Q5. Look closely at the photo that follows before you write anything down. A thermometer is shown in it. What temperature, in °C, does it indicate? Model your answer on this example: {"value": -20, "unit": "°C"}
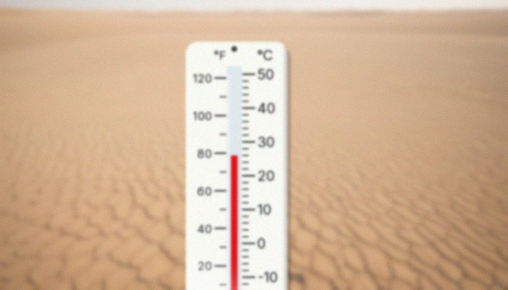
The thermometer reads {"value": 26, "unit": "°C"}
